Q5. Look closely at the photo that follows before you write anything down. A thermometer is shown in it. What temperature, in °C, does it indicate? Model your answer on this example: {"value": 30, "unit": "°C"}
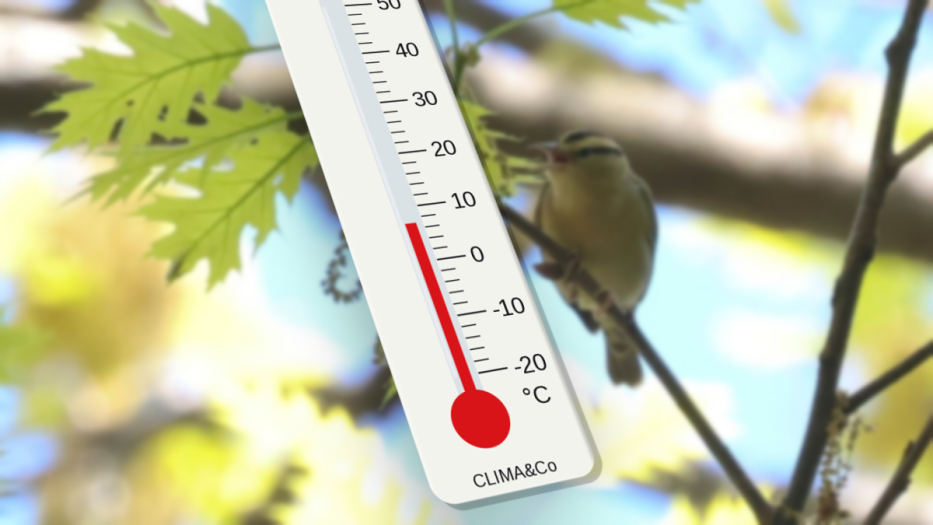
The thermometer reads {"value": 7, "unit": "°C"}
